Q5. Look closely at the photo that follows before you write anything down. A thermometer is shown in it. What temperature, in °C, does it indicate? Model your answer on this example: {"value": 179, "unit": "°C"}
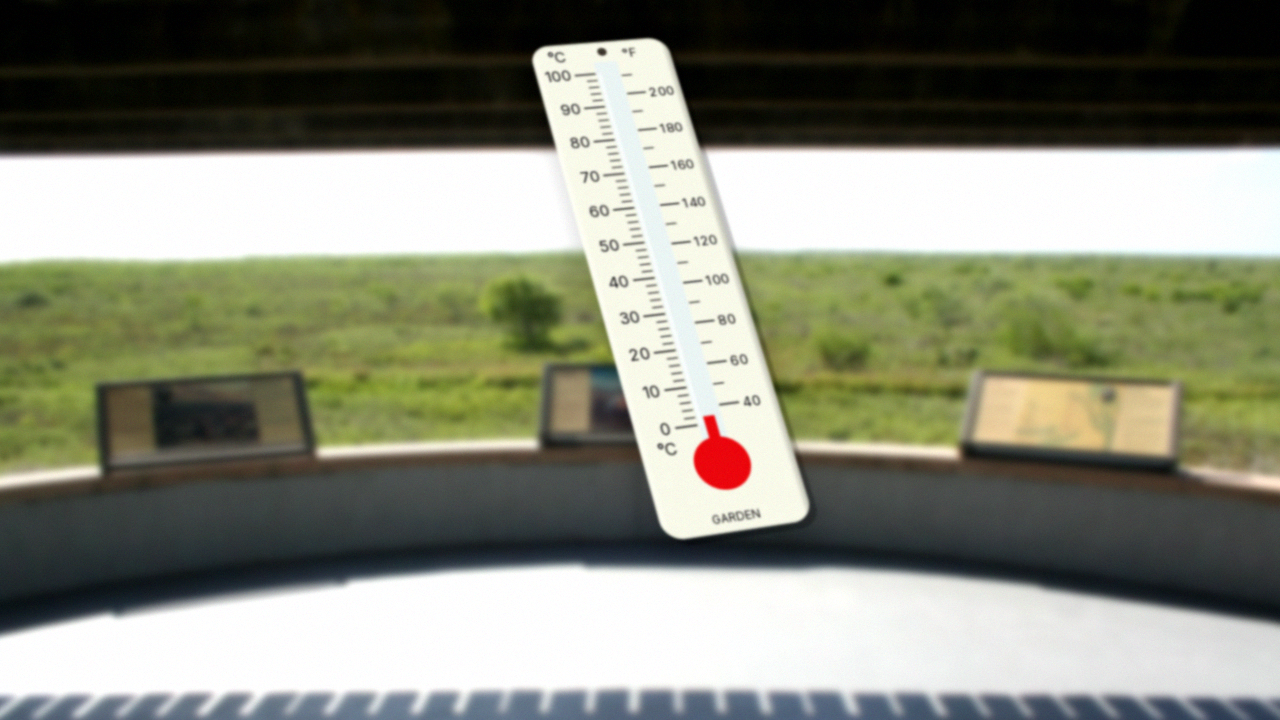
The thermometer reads {"value": 2, "unit": "°C"}
